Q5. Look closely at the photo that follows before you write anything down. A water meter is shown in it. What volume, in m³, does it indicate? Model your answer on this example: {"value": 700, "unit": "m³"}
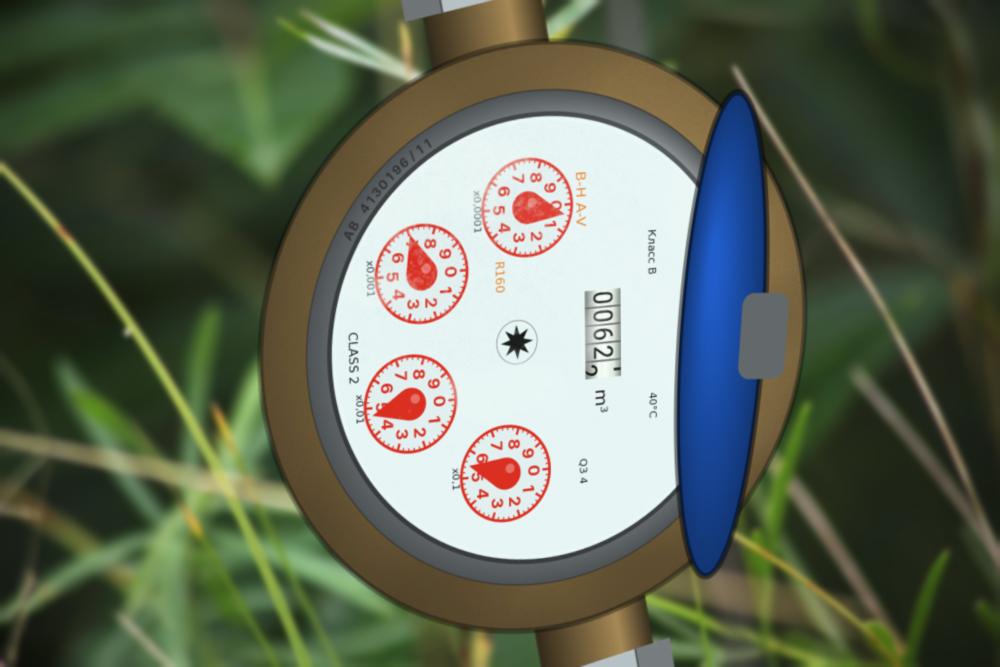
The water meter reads {"value": 621.5470, "unit": "m³"}
